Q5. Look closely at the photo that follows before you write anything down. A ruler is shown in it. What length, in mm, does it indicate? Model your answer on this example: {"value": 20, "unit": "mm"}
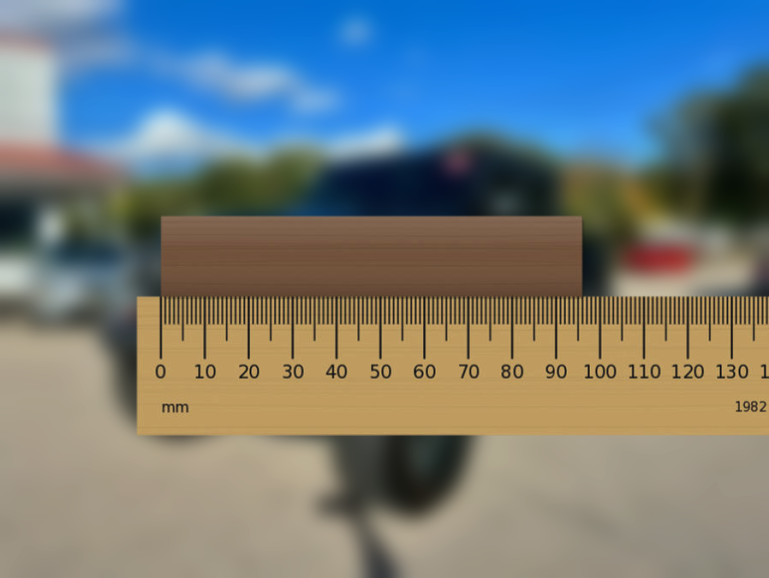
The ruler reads {"value": 96, "unit": "mm"}
